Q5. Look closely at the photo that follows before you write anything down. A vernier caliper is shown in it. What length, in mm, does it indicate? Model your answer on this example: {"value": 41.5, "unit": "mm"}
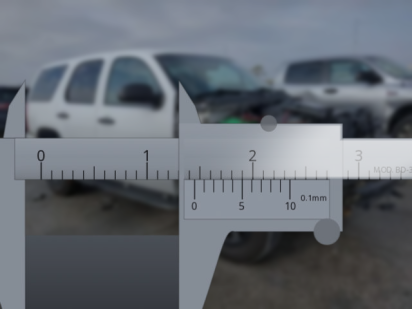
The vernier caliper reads {"value": 14.5, "unit": "mm"}
